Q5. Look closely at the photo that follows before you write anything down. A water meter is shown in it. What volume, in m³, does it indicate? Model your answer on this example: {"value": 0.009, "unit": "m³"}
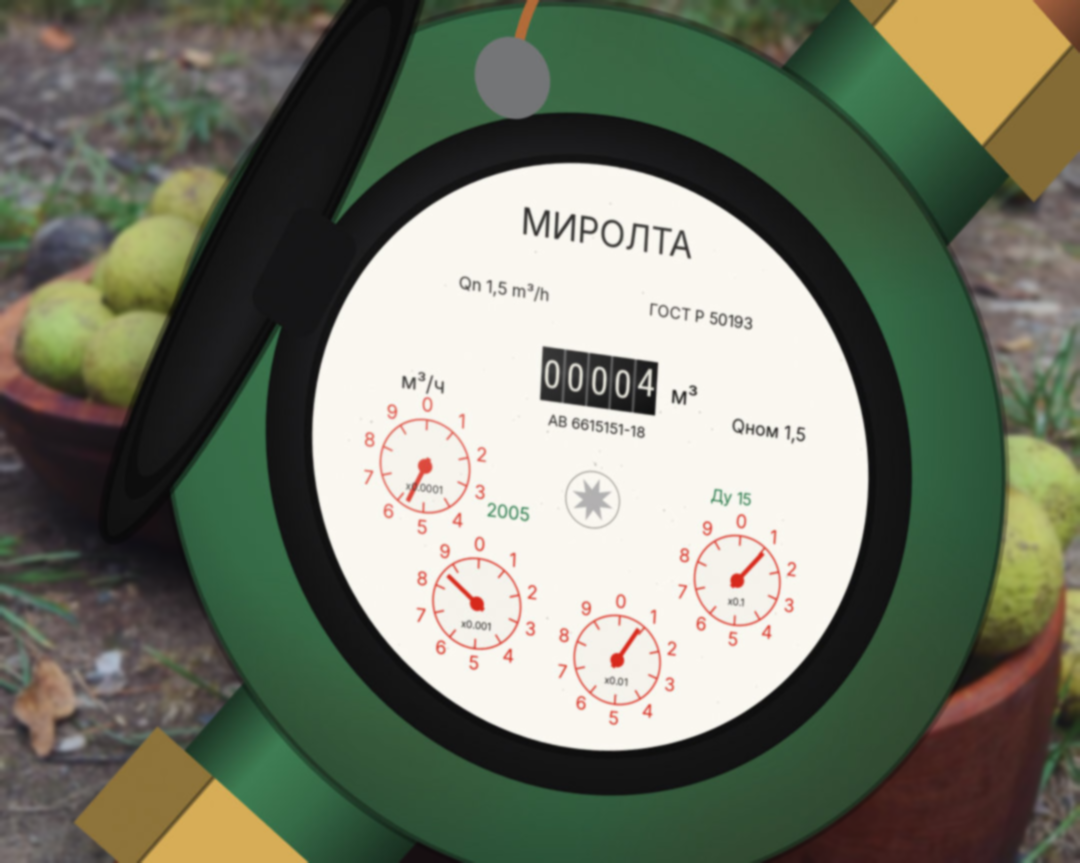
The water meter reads {"value": 4.1085, "unit": "m³"}
